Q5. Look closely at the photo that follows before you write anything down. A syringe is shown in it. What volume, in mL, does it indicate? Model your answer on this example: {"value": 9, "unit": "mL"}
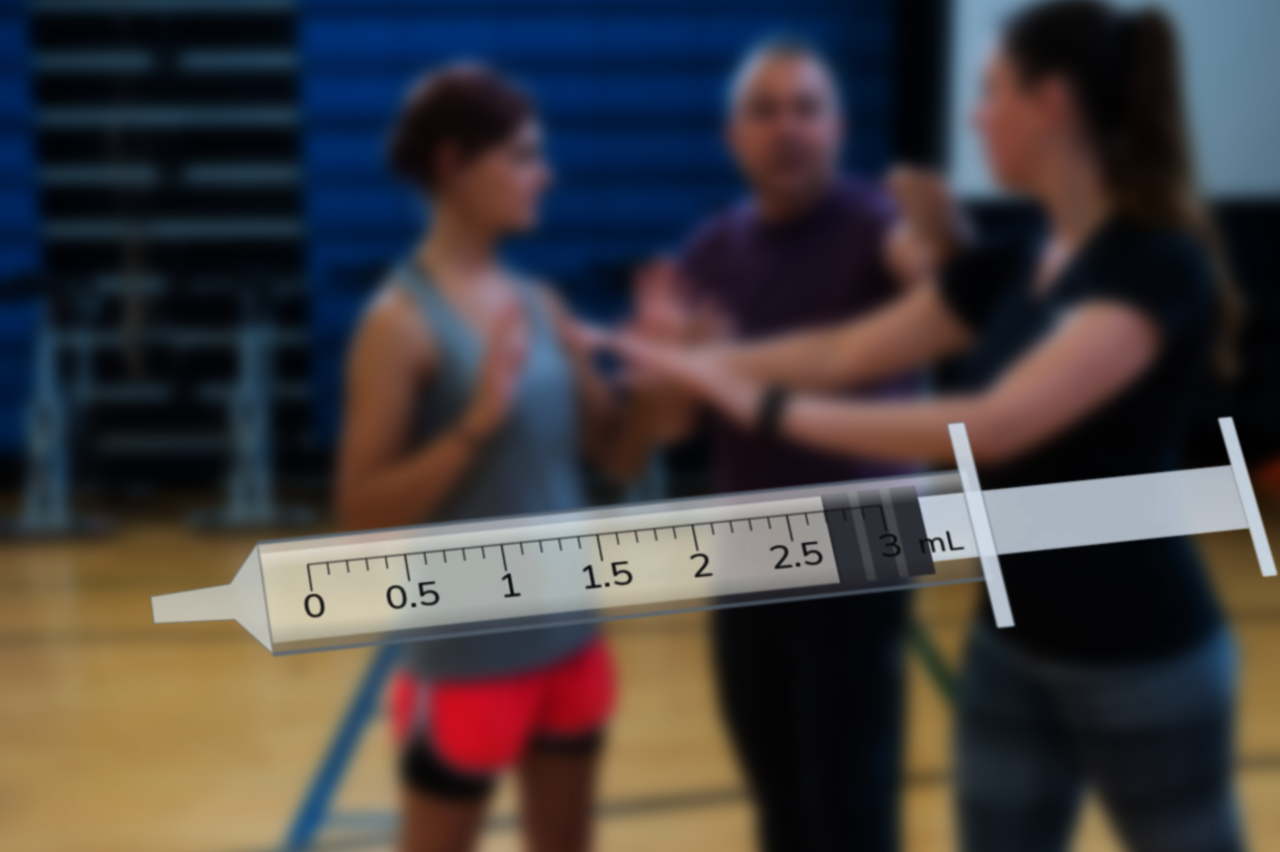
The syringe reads {"value": 2.7, "unit": "mL"}
